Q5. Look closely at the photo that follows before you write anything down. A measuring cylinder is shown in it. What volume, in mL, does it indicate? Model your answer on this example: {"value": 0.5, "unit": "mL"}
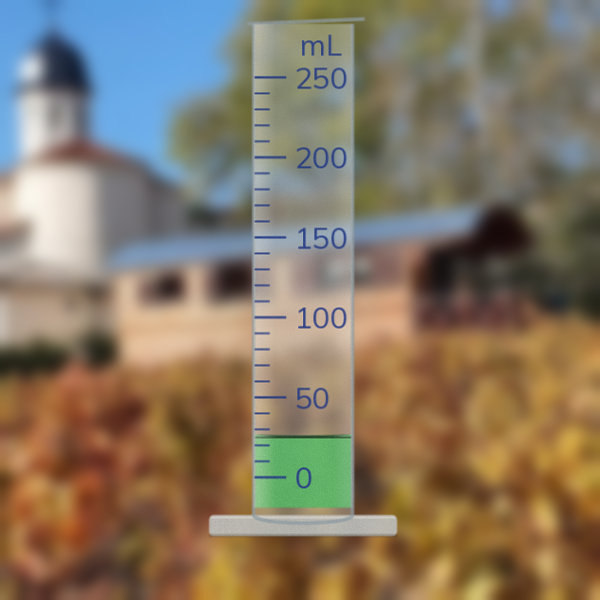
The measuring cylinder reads {"value": 25, "unit": "mL"}
